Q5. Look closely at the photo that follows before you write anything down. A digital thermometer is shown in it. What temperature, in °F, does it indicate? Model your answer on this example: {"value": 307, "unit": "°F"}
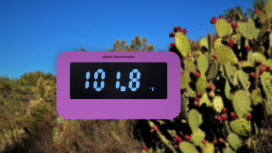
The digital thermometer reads {"value": 101.8, "unit": "°F"}
